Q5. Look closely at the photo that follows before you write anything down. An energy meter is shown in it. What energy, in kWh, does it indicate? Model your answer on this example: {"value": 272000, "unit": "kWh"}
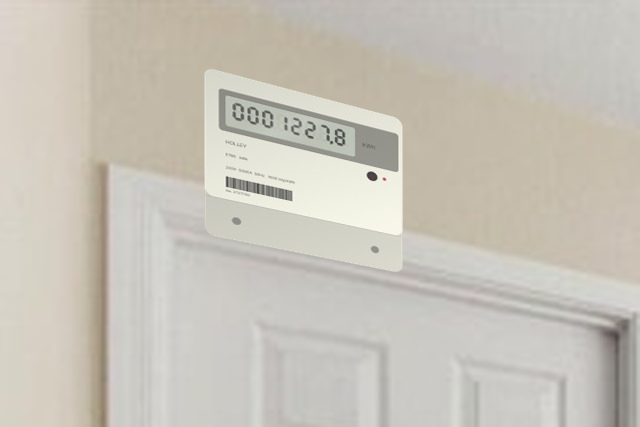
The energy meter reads {"value": 1227.8, "unit": "kWh"}
